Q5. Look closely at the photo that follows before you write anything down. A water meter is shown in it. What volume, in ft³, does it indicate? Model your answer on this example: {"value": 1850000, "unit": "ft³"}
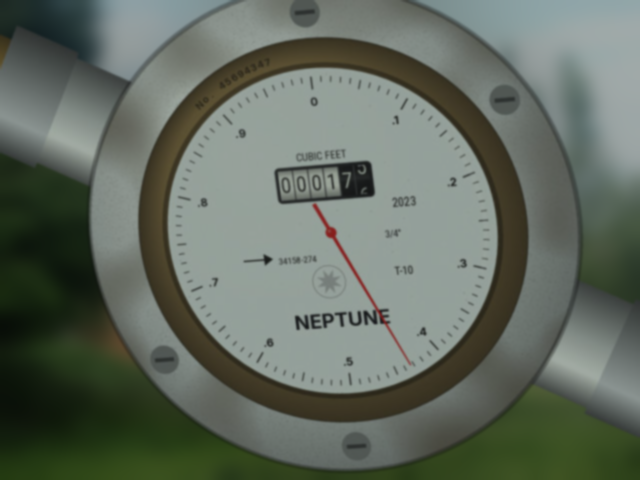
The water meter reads {"value": 175.43, "unit": "ft³"}
